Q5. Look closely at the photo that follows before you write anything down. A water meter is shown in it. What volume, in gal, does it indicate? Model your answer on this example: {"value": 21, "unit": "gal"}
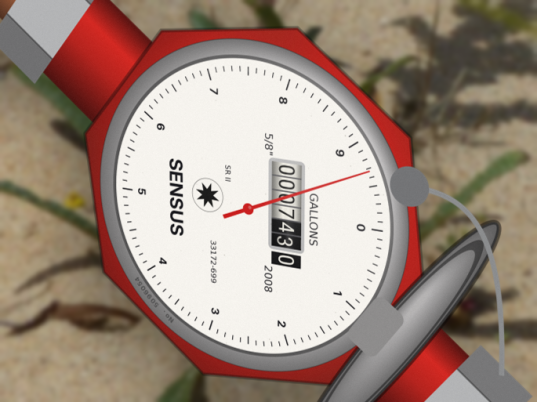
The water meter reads {"value": 7429.3, "unit": "gal"}
